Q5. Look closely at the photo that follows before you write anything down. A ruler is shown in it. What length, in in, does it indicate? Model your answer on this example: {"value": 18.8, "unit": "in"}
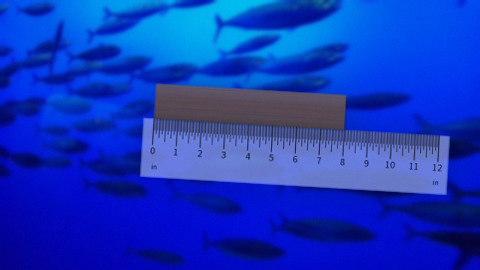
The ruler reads {"value": 8, "unit": "in"}
